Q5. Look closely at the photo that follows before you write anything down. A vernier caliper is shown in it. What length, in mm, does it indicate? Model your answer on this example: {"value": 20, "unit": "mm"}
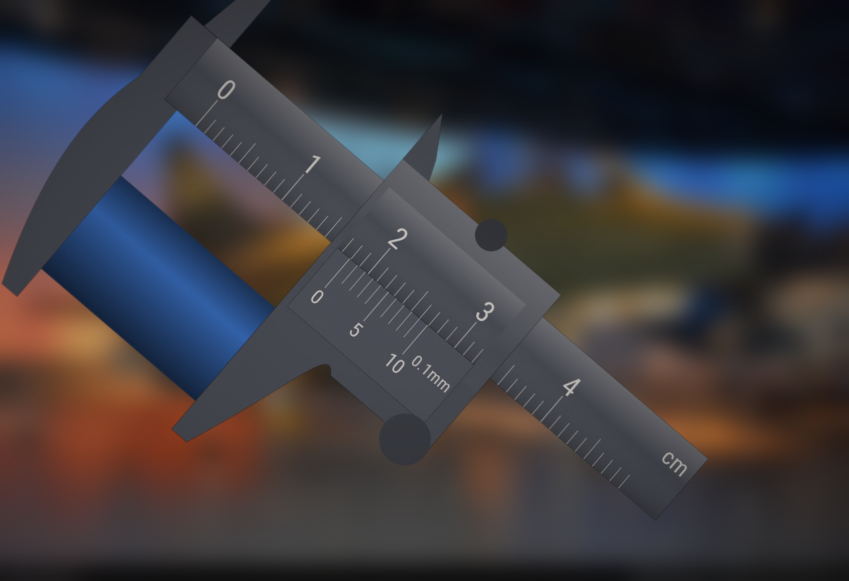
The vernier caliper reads {"value": 17.9, "unit": "mm"}
